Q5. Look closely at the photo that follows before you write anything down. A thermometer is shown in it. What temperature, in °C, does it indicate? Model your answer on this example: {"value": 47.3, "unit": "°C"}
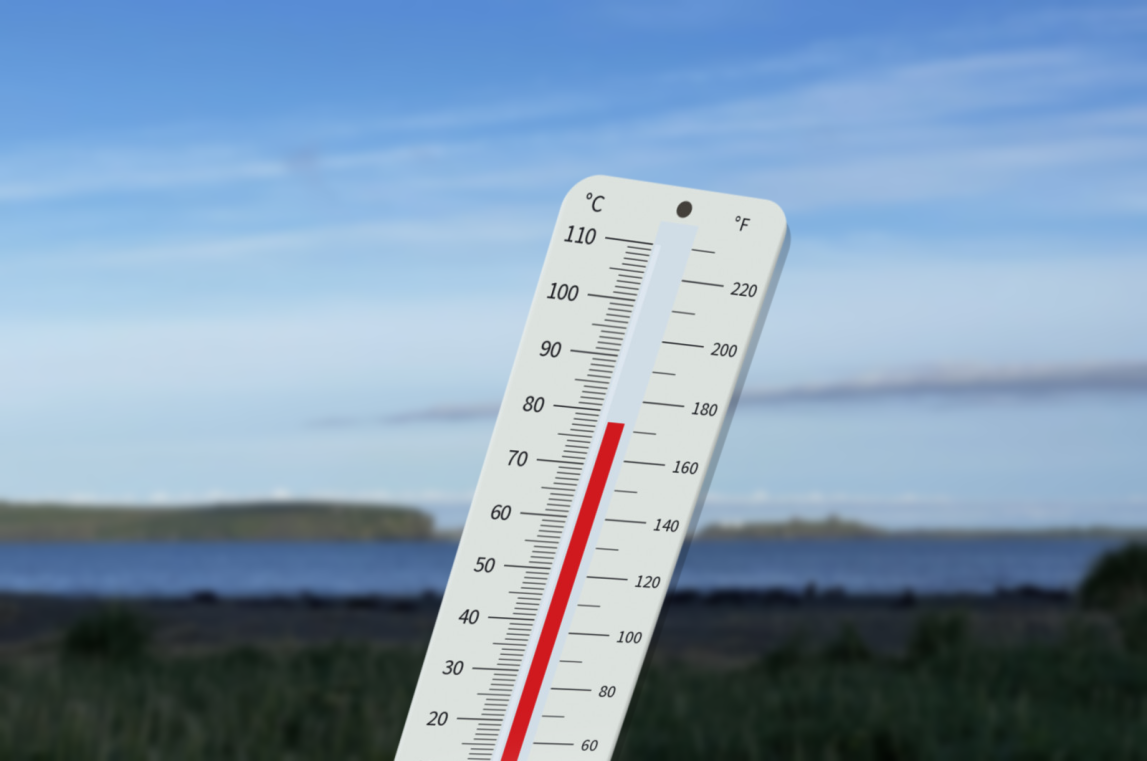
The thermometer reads {"value": 78, "unit": "°C"}
